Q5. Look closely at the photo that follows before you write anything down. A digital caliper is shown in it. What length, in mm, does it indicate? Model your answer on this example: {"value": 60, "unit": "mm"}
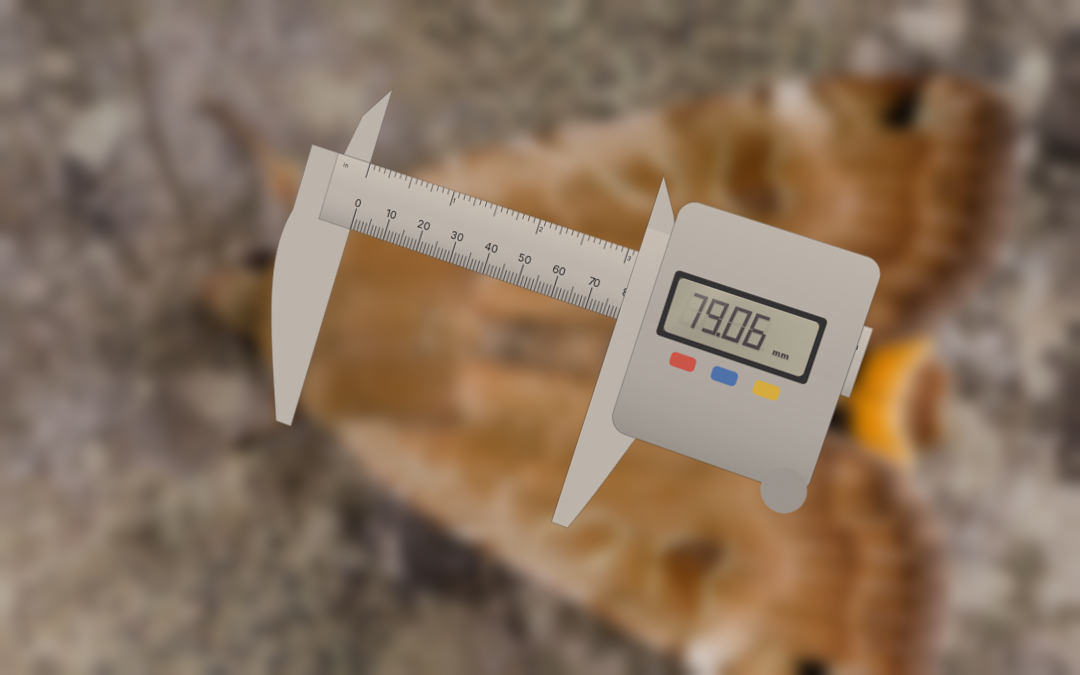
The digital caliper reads {"value": 79.06, "unit": "mm"}
